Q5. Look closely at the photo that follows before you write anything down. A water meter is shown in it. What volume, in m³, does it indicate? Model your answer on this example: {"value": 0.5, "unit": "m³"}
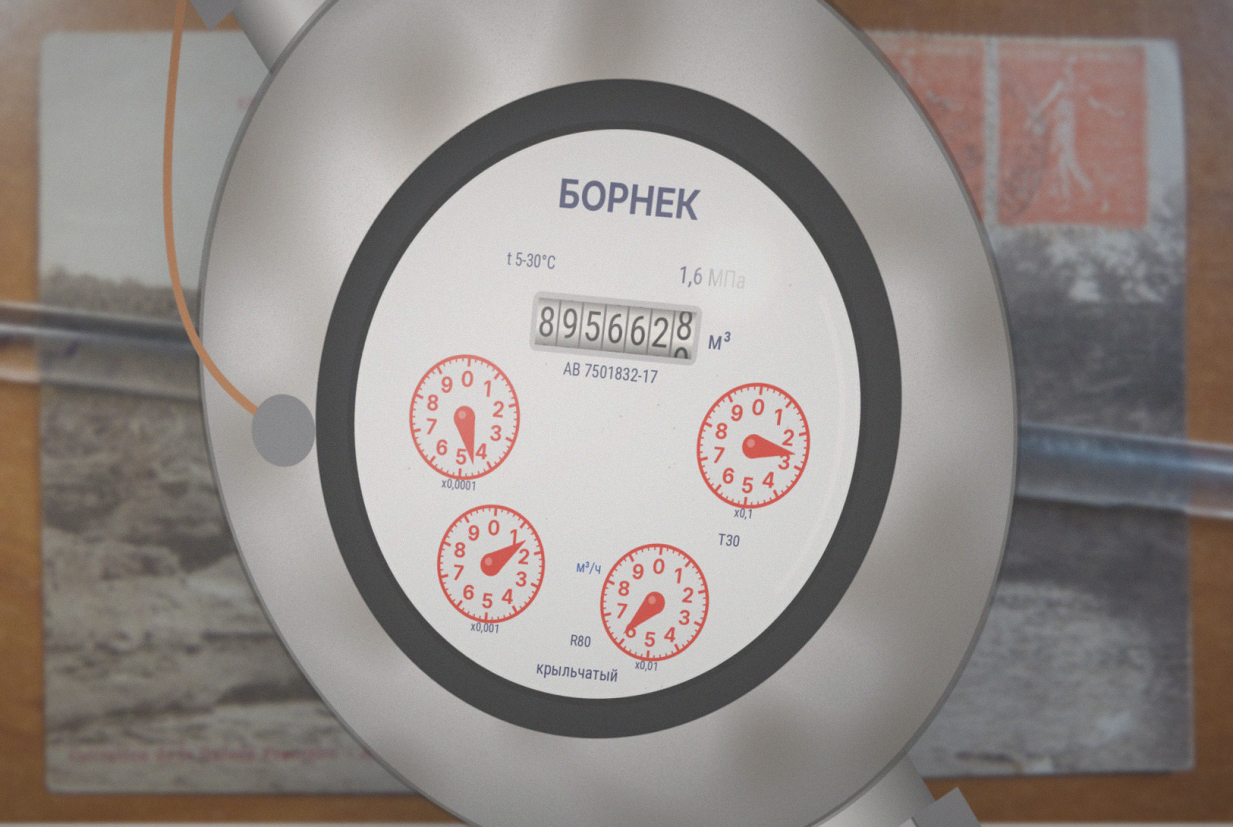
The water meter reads {"value": 8956628.2614, "unit": "m³"}
